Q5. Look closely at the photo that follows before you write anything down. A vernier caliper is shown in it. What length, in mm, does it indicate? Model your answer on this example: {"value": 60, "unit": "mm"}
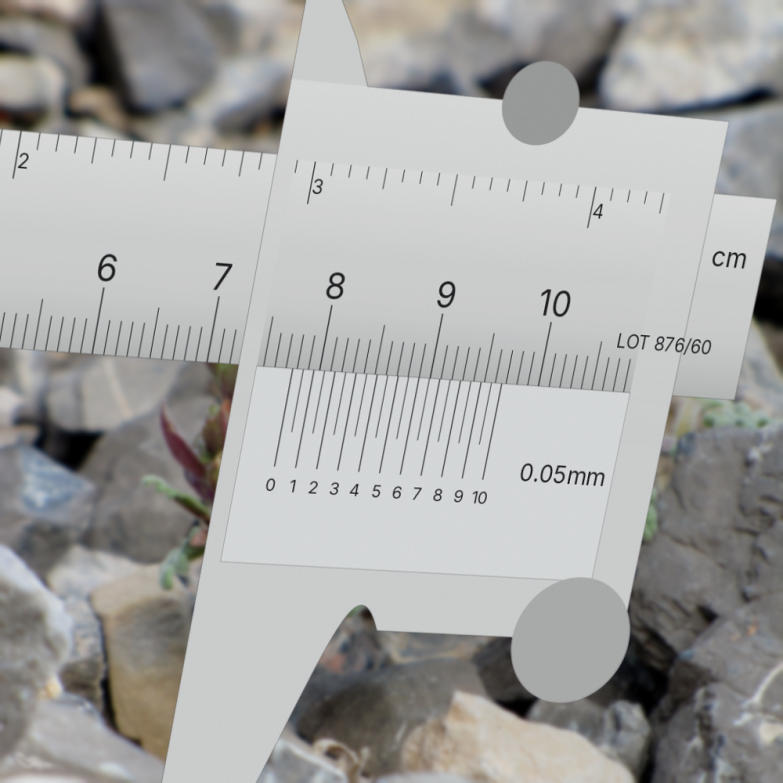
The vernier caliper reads {"value": 77.6, "unit": "mm"}
